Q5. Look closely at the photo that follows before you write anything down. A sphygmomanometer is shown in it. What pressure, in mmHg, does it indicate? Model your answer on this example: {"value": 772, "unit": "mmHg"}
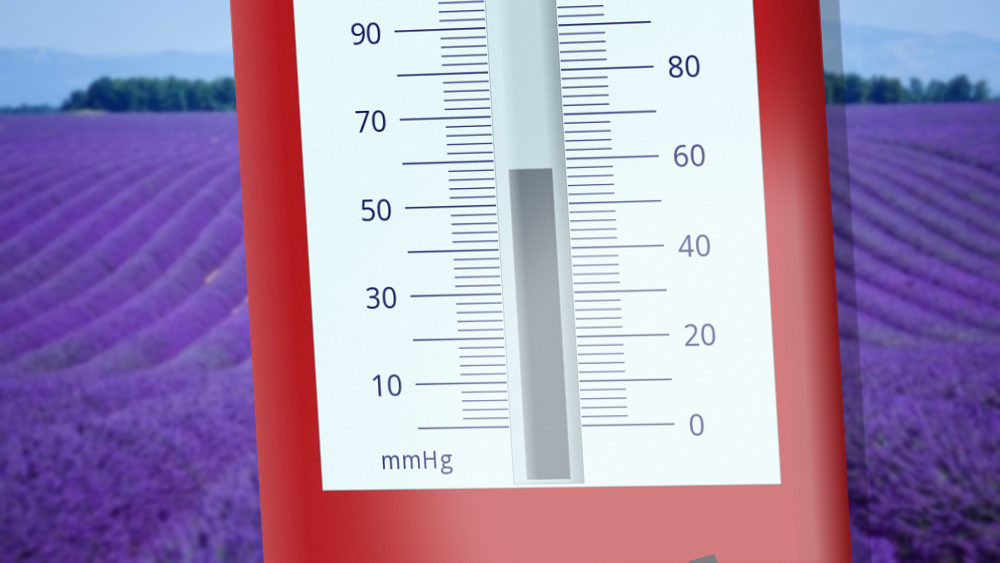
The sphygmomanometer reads {"value": 58, "unit": "mmHg"}
